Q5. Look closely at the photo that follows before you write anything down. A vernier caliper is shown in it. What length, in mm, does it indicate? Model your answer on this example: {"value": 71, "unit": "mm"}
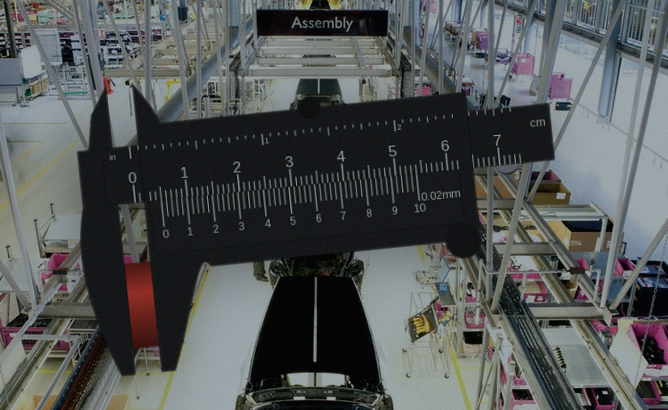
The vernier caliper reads {"value": 5.0, "unit": "mm"}
